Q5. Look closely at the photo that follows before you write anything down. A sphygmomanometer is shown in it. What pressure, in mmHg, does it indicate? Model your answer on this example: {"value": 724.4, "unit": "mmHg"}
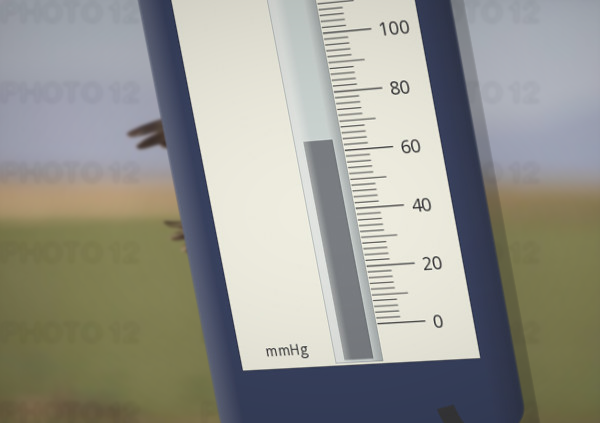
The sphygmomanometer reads {"value": 64, "unit": "mmHg"}
